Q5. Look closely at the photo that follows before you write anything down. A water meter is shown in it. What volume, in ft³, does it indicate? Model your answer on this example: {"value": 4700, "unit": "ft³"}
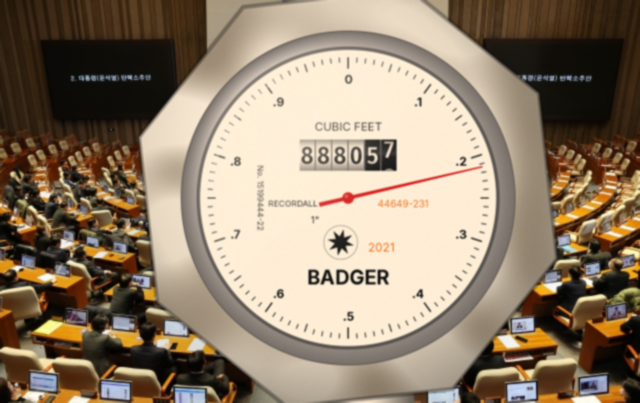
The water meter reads {"value": 888057.21, "unit": "ft³"}
